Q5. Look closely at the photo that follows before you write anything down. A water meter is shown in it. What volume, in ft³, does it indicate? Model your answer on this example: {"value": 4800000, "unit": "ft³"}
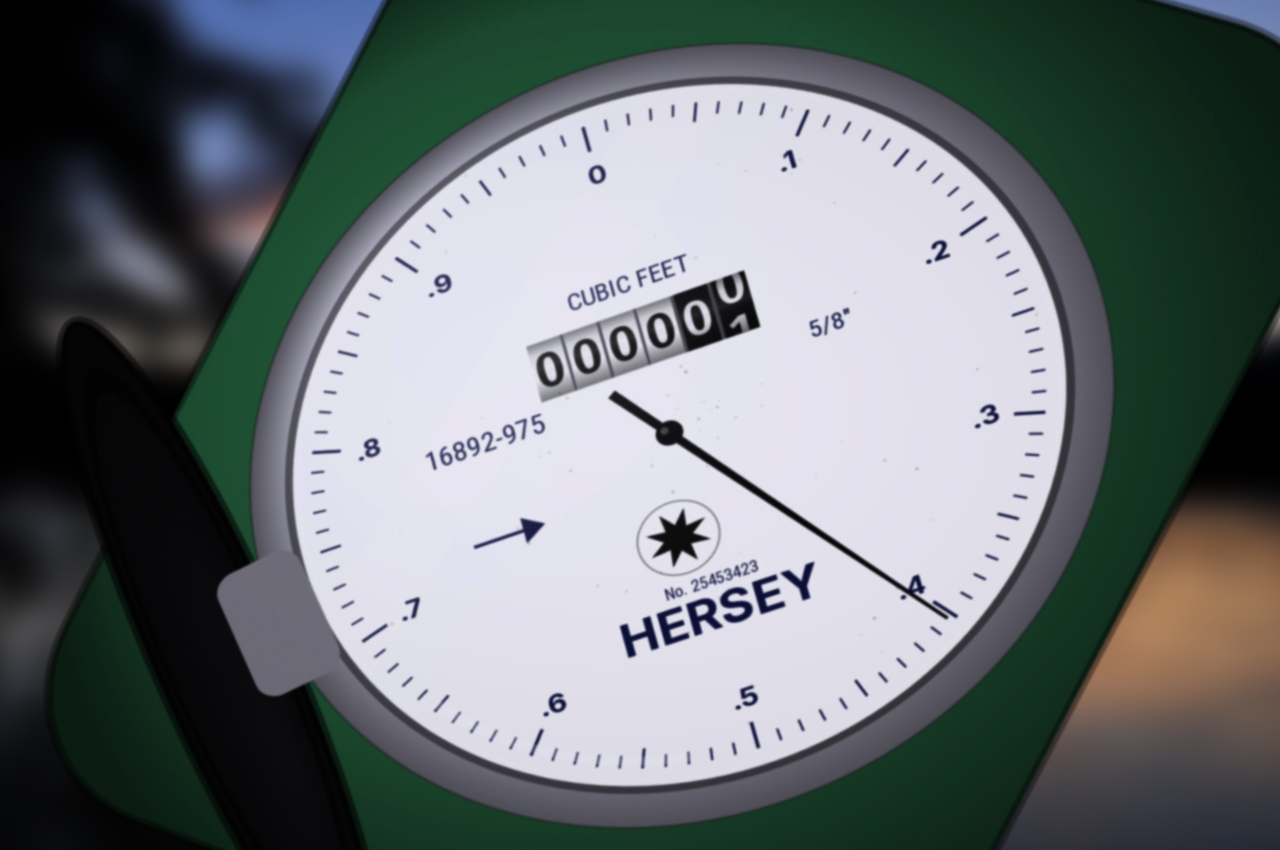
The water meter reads {"value": 0.40, "unit": "ft³"}
